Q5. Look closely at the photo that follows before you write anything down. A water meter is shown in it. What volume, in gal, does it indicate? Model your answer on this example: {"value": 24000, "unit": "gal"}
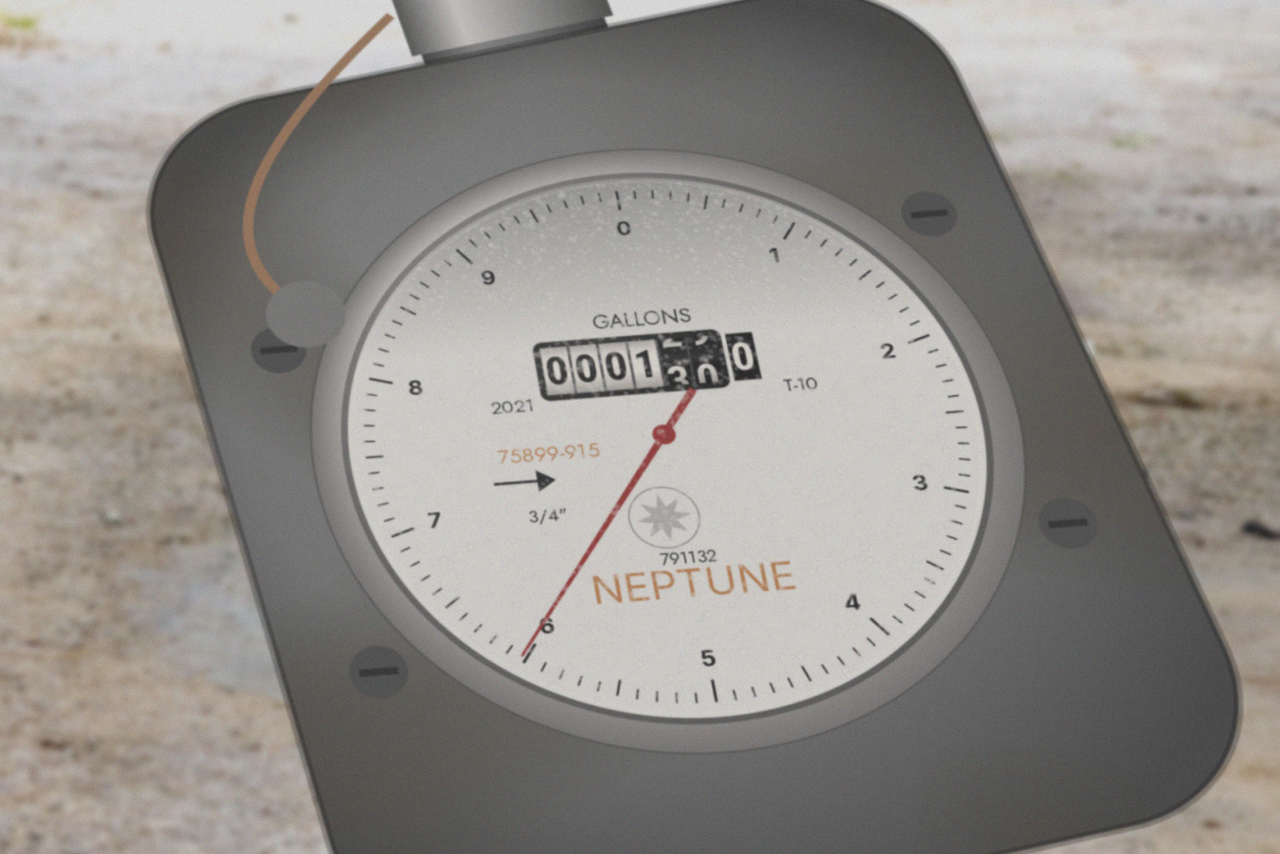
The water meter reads {"value": 1296.0, "unit": "gal"}
